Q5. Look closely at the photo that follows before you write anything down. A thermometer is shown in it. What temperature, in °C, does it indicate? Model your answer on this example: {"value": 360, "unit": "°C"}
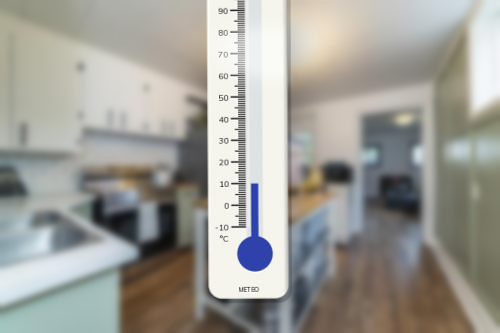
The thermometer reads {"value": 10, "unit": "°C"}
